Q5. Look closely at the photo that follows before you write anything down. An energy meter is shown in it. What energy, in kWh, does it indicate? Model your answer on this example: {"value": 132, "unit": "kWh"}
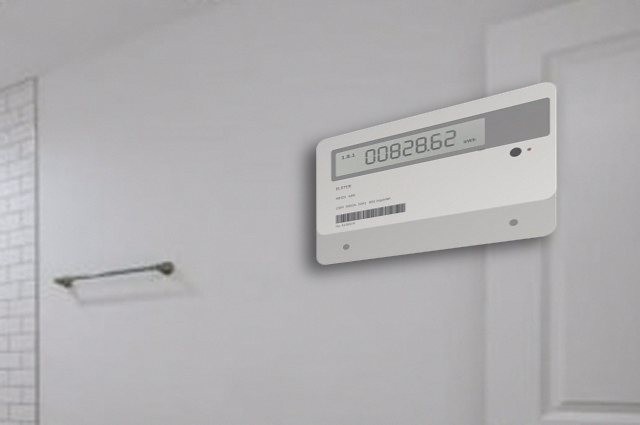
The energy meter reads {"value": 828.62, "unit": "kWh"}
